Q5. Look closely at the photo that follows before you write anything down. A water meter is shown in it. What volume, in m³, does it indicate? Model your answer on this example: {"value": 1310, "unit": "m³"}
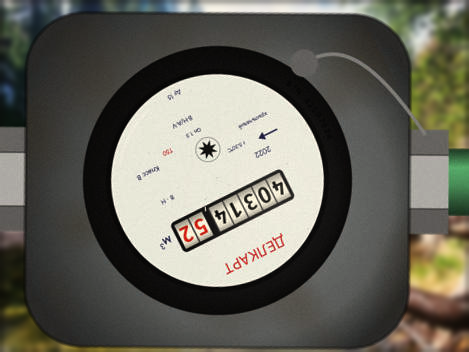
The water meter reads {"value": 40314.52, "unit": "m³"}
